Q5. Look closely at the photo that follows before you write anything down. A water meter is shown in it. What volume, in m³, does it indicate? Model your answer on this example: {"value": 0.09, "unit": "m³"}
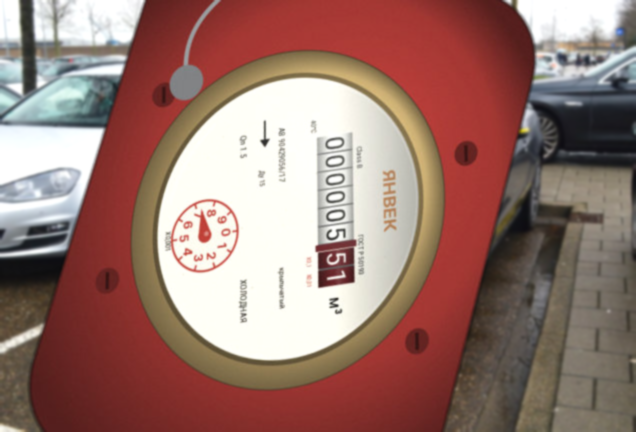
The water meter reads {"value": 5.517, "unit": "m³"}
